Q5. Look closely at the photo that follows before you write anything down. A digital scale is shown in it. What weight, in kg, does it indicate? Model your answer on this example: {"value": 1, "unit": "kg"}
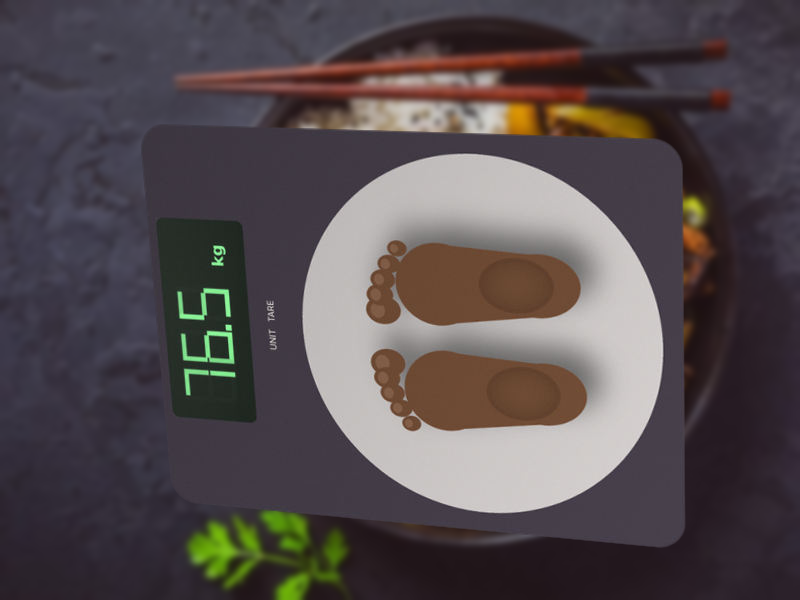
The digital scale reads {"value": 76.5, "unit": "kg"}
